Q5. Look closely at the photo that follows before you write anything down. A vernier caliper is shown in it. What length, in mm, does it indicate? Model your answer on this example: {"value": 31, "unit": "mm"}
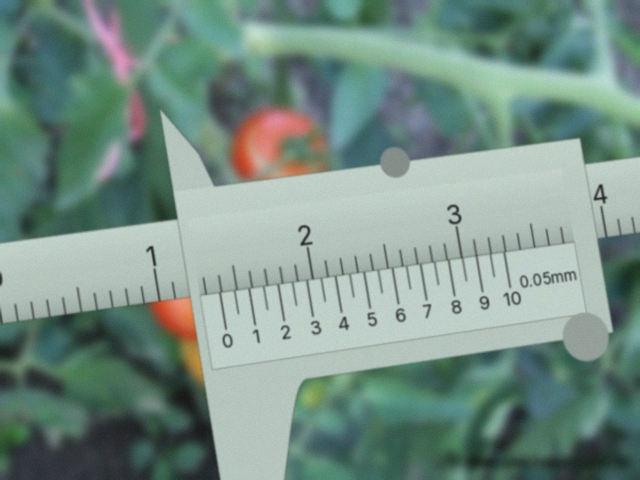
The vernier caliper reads {"value": 13.9, "unit": "mm"}
